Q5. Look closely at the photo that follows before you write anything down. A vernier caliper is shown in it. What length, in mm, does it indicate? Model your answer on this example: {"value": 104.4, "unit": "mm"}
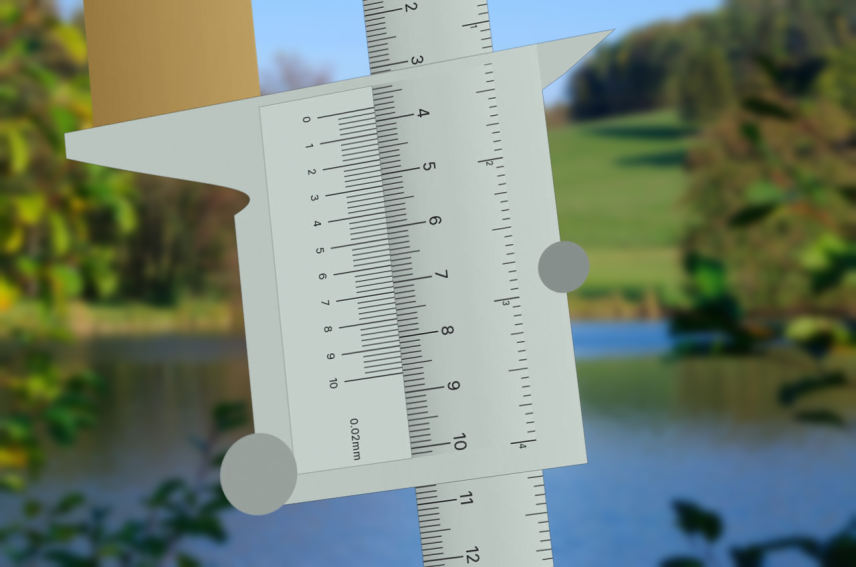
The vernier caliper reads {"value": 37.4, "unit": "mm"}
